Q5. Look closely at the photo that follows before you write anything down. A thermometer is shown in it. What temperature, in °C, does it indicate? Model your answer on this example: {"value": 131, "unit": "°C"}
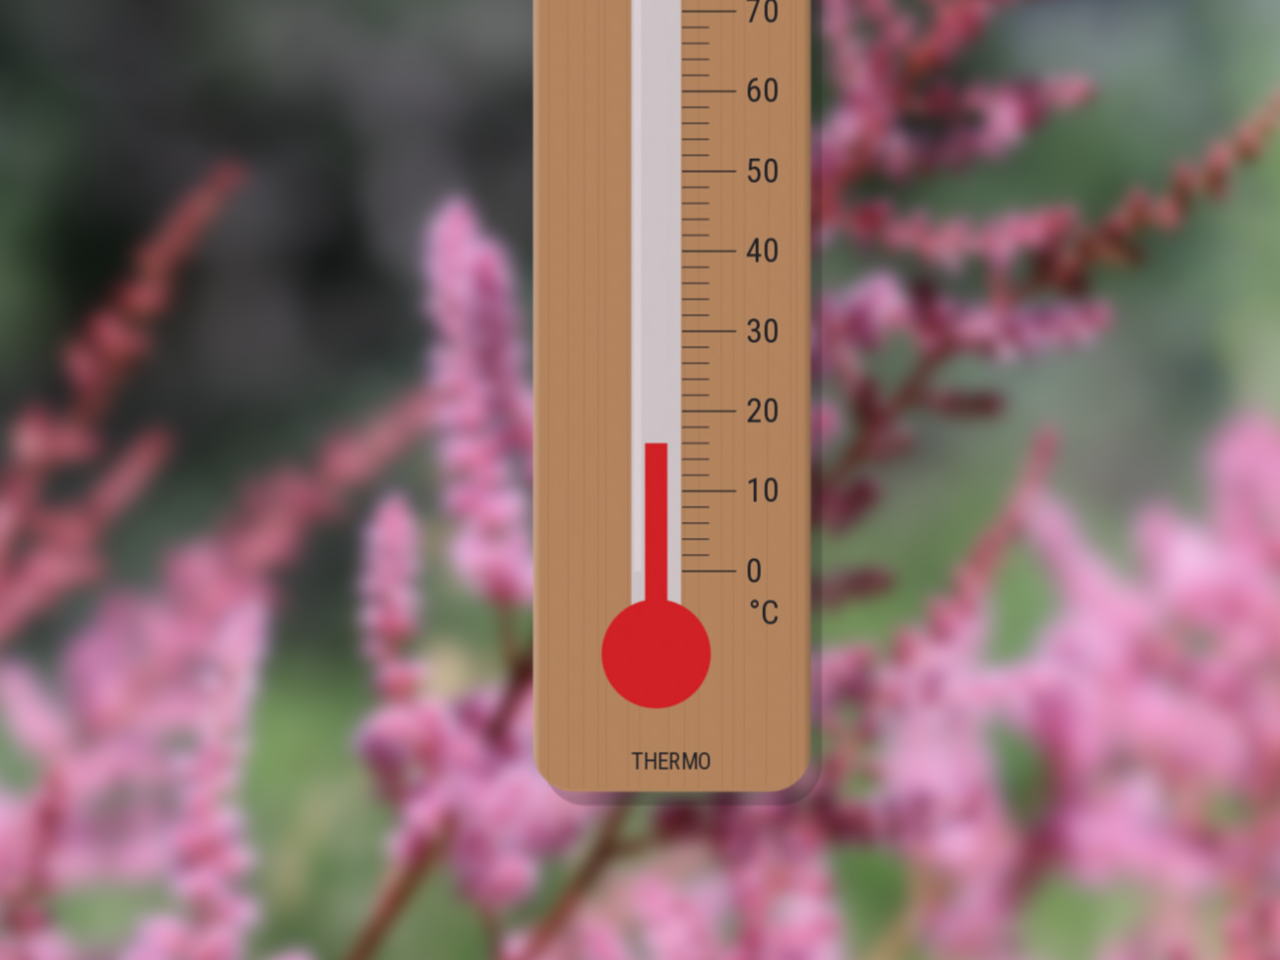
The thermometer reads {"value": 16, "unit": "°C"}
